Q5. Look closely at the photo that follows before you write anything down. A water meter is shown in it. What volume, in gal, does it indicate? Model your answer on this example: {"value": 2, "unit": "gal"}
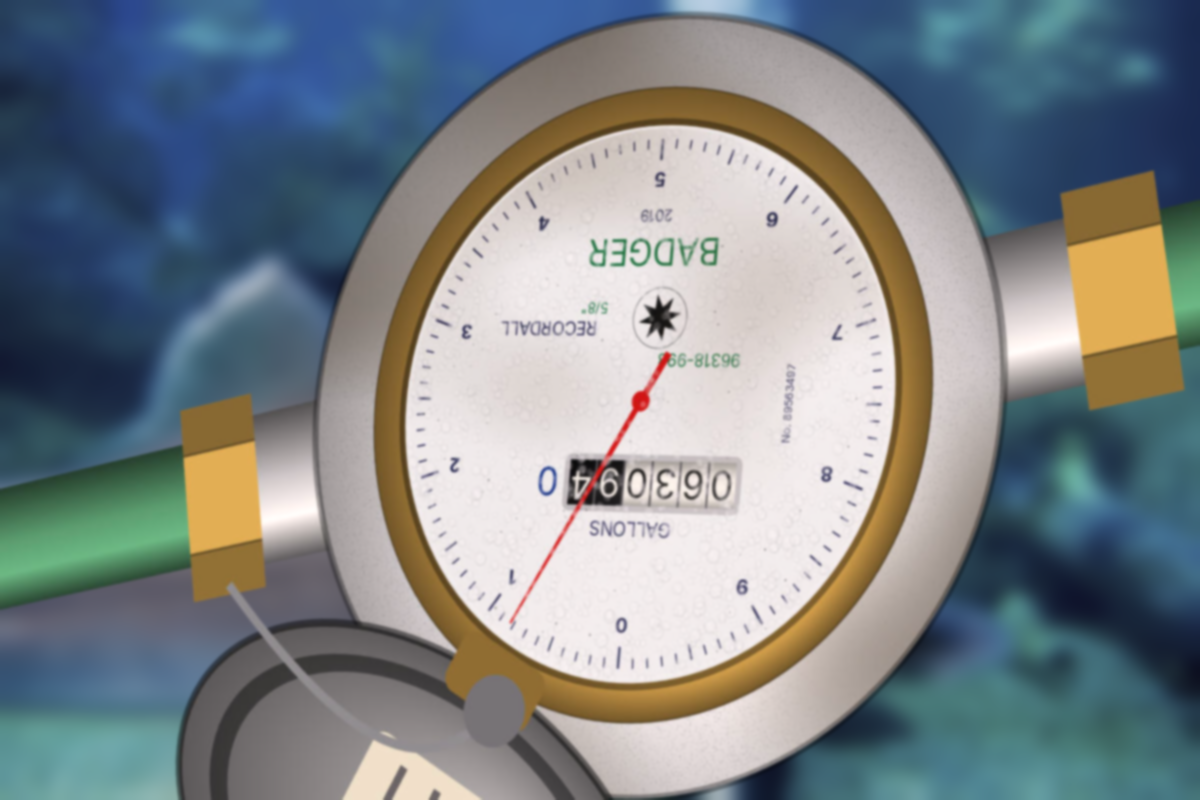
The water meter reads {"value": 630940.8, "unit": "gal"}
